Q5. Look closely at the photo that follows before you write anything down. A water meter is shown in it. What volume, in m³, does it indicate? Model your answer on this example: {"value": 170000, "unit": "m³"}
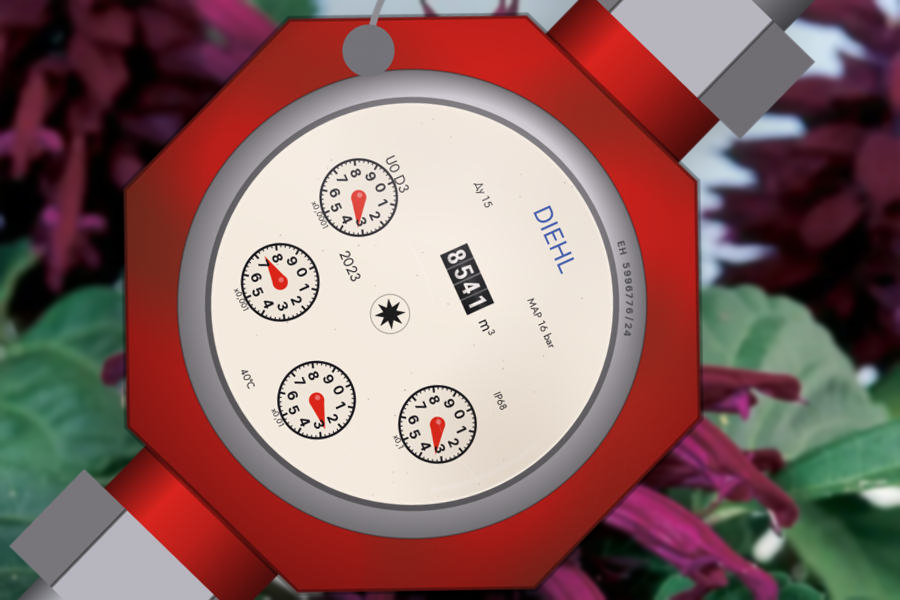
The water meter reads {"value": 8541.3273, "unit": "m³"}
